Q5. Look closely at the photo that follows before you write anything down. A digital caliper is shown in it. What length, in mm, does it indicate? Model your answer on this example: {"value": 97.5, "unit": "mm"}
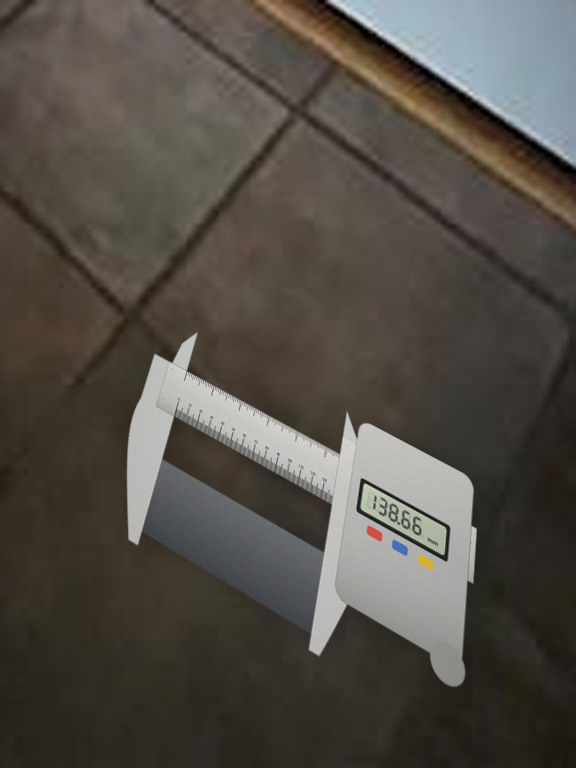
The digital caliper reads {"value": 138.66, "unit": "mm"}
